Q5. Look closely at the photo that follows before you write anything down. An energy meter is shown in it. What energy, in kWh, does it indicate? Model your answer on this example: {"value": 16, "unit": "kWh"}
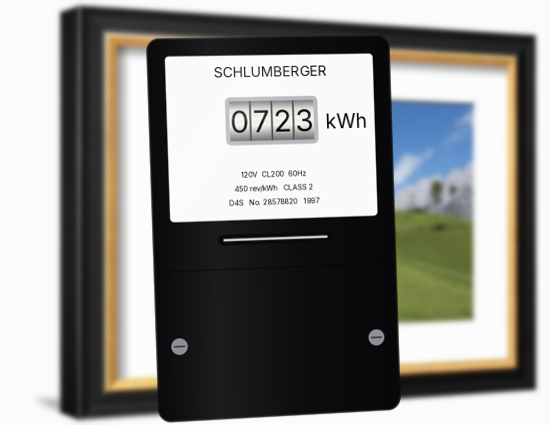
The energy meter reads {"value": 723, "unit": "kWh"}
